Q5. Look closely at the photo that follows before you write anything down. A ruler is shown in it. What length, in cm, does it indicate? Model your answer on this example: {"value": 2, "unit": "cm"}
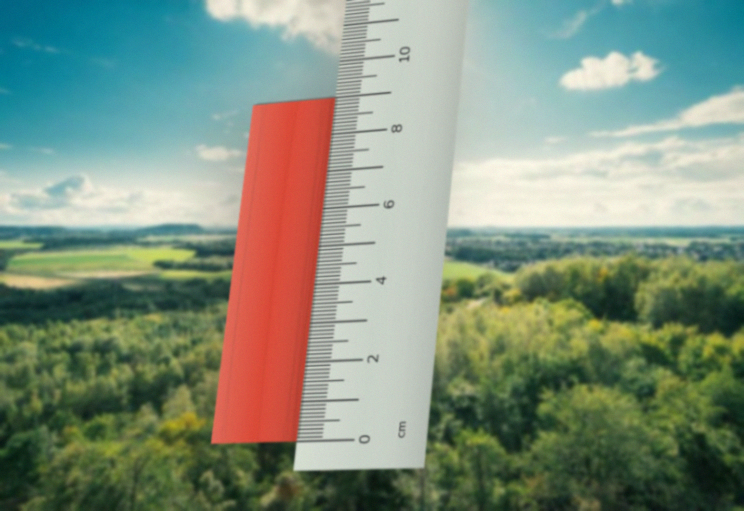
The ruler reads {"value": 9, "unit": "cm"}
